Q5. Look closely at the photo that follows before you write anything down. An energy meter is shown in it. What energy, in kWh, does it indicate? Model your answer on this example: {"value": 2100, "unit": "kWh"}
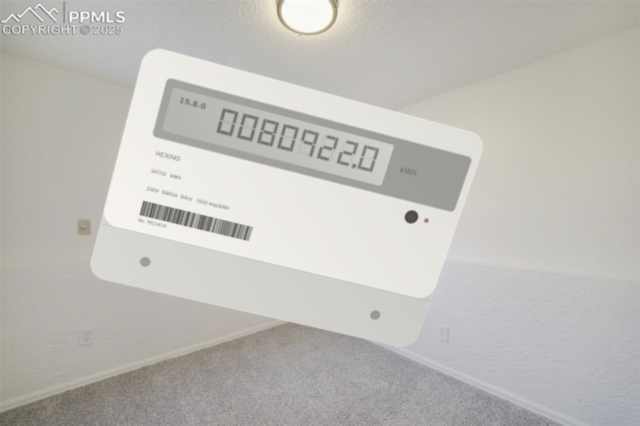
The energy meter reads {"value": 80922.0, "unit": "kWh"}
